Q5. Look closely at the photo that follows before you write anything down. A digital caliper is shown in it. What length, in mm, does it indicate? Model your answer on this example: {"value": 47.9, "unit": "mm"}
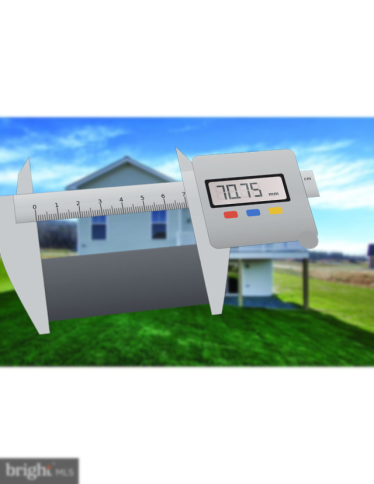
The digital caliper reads {"value": 70.75, "unit": "mm"}
